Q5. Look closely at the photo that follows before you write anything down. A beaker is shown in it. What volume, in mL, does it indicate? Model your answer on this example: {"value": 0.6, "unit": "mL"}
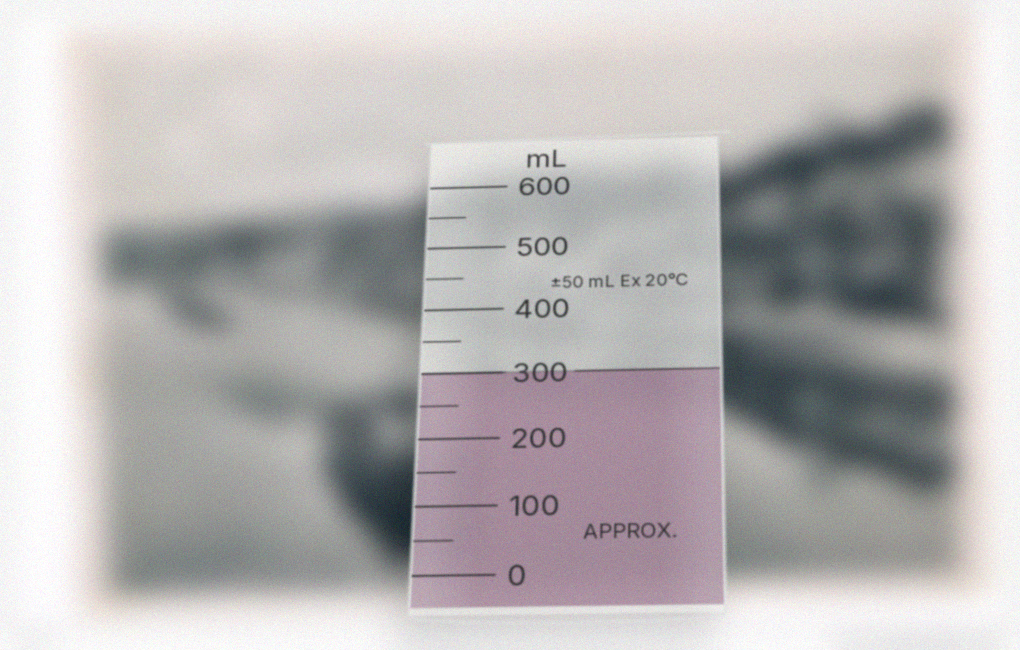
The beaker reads {"value": 300, "unit": "mL"}
